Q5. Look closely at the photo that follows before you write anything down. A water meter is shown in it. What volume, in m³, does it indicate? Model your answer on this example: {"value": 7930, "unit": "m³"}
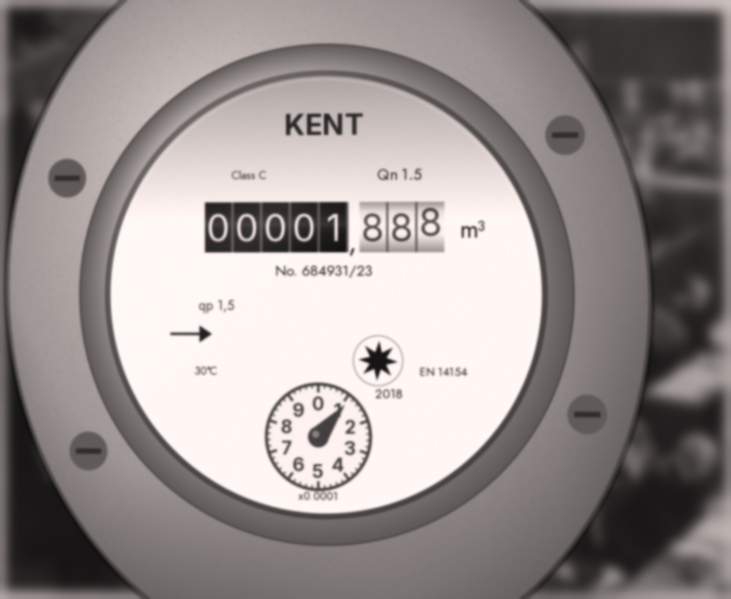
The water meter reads {"value": 1.8881, "unit": "m³"}
